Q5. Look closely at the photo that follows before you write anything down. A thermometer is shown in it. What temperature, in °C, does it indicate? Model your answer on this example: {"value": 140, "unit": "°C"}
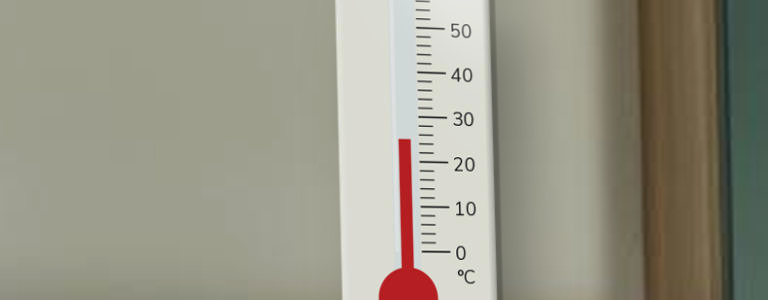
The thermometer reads {"value": 25, "unit": "°C"}
